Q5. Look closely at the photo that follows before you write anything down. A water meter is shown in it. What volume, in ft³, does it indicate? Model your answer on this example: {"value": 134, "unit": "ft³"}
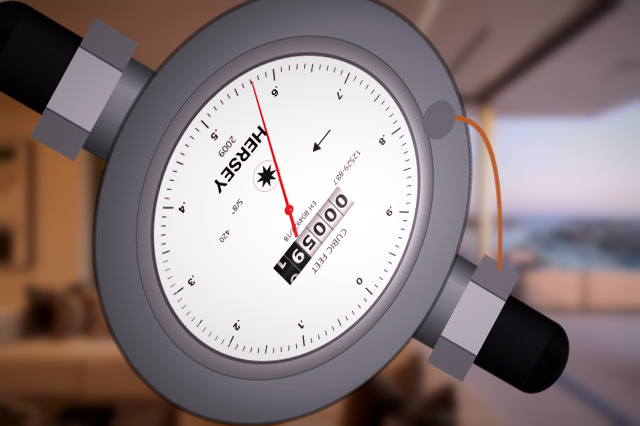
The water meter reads {"value": 590.57, "unit": "ft³"}
